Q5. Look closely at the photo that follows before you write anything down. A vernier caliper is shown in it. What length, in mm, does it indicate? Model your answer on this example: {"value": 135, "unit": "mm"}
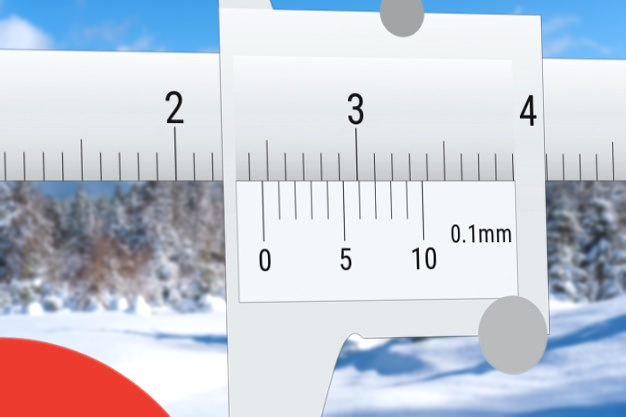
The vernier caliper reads {"value": 24.7, "unit": "mm"}
